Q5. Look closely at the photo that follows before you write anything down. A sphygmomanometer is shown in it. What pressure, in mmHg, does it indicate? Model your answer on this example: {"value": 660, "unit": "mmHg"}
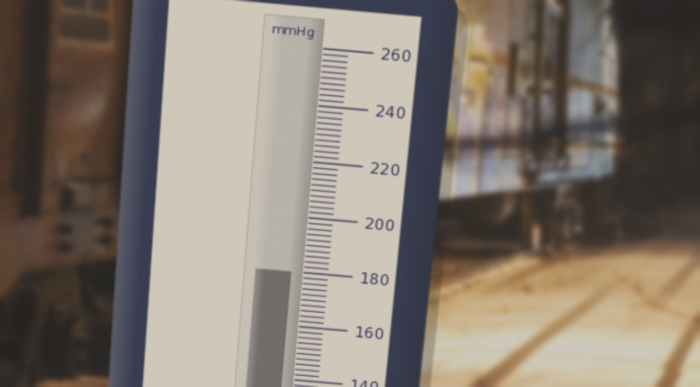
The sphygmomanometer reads {"value": 180, "unit": "mmHg"}
